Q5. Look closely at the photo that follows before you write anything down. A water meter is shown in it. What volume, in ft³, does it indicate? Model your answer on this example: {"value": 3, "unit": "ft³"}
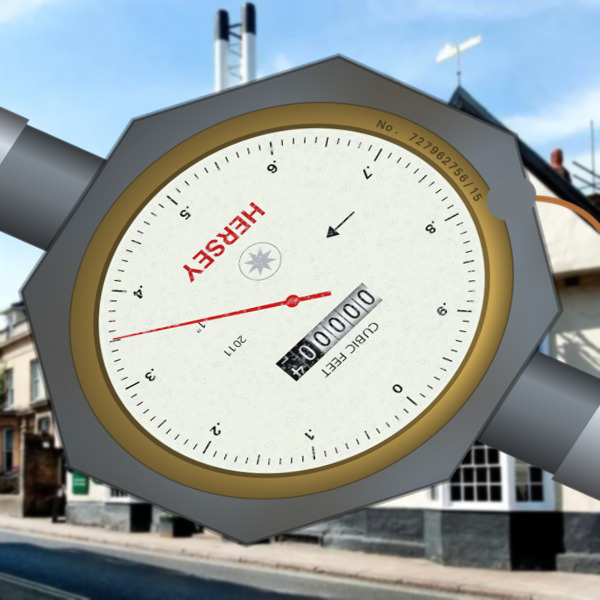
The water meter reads {"value": 4.35, "unit": "ft³"}
